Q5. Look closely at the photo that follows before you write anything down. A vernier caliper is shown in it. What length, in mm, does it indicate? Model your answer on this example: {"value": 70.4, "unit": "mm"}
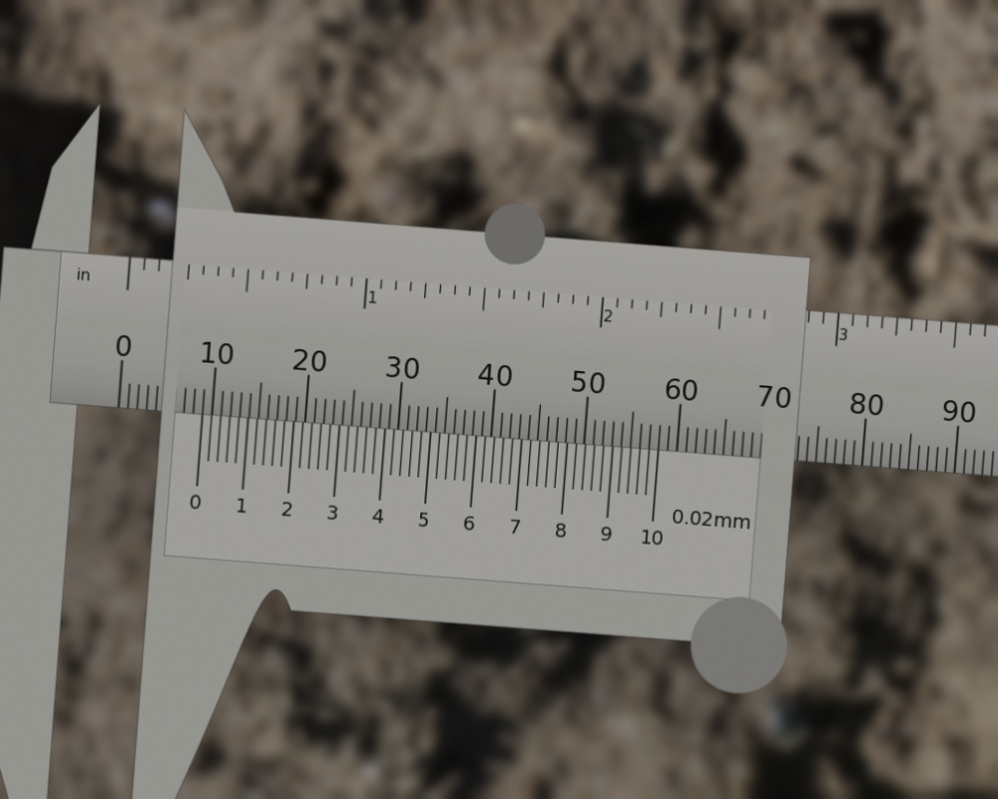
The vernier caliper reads {"value": 9.0, "unit": "mm"}
